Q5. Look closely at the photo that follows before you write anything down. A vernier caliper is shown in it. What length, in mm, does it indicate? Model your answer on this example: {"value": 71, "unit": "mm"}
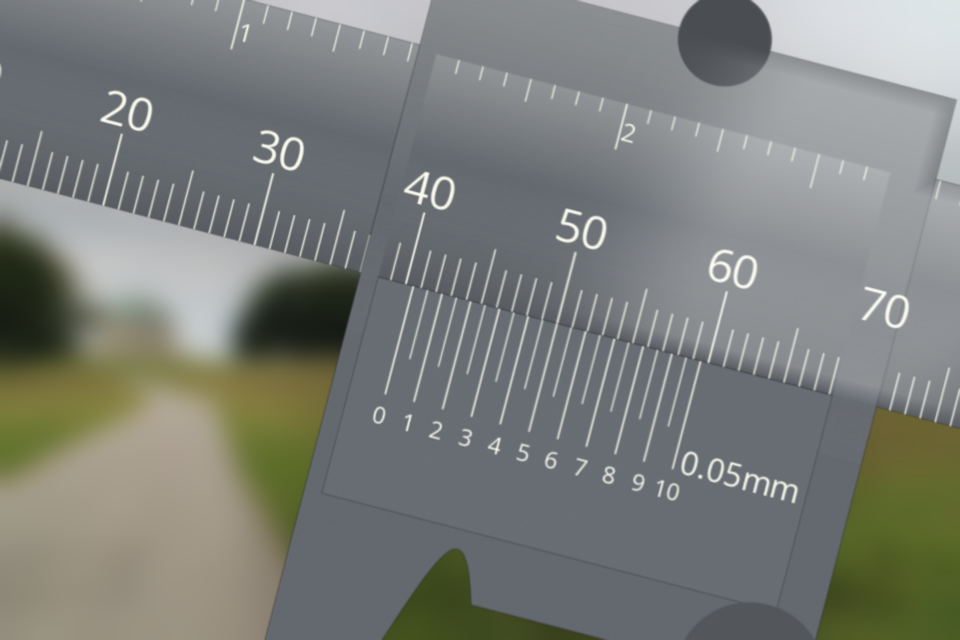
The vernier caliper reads {"value": 40.5, "unit": "mm"}
